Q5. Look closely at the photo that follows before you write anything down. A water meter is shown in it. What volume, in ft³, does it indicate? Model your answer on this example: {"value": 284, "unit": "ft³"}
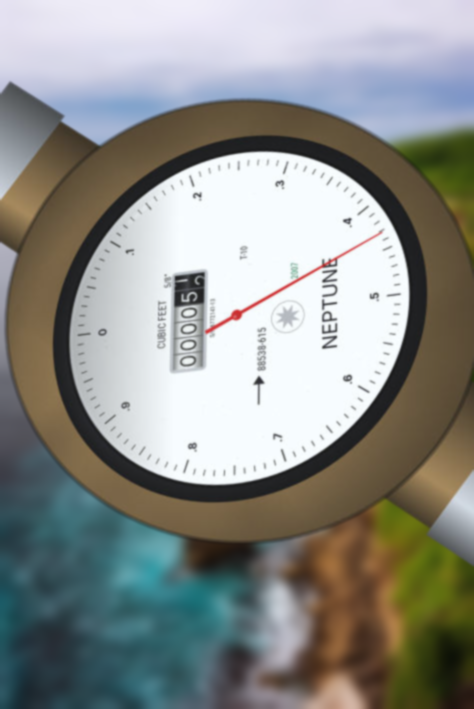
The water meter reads {"value": 51.43, "unit": "ft³"}
